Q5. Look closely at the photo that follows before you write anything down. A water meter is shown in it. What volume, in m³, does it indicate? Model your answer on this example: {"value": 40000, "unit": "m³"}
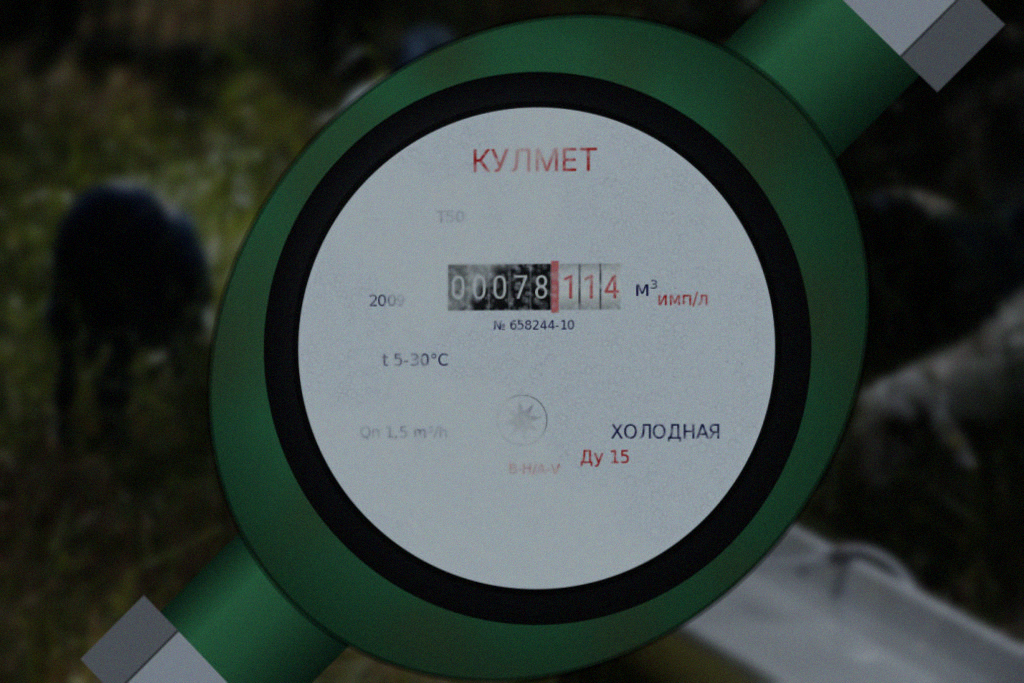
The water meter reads {"value": 78.114, "unit": "m³"}
